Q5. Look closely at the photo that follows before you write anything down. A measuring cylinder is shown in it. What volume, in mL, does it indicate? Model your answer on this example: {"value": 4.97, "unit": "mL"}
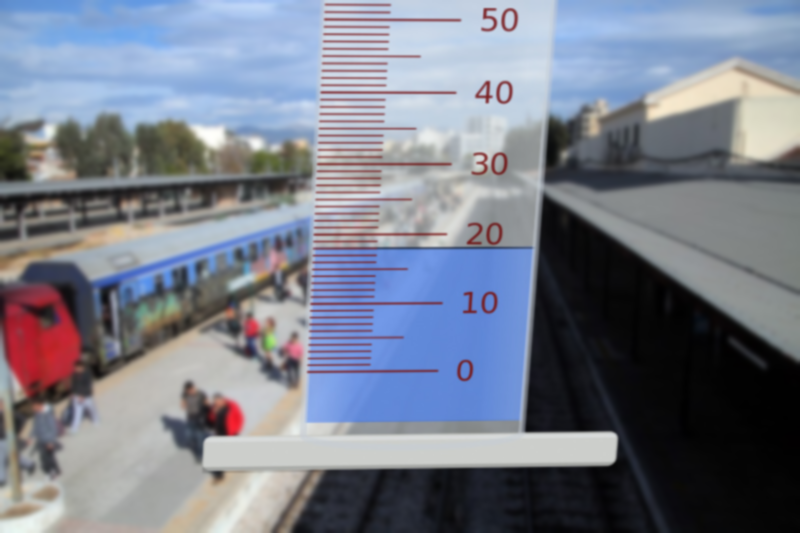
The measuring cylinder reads {"value": 18, "unit": "mL"}
